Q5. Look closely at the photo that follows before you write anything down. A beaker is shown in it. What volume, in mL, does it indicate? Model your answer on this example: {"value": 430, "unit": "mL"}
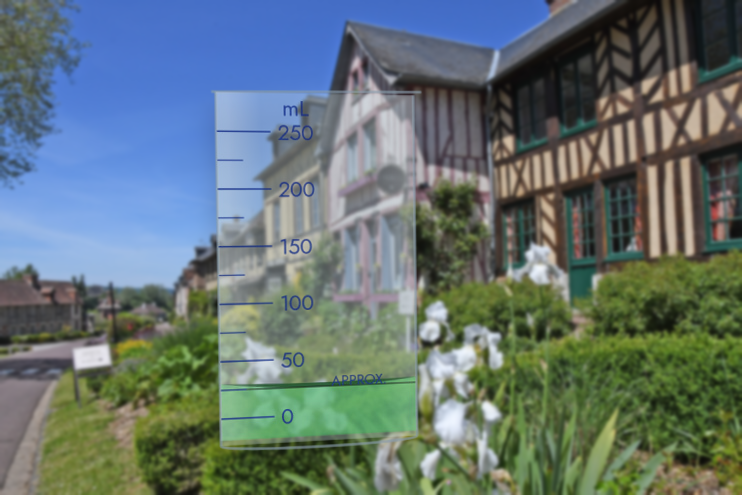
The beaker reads {"value": 25, "unit": "mL"}
